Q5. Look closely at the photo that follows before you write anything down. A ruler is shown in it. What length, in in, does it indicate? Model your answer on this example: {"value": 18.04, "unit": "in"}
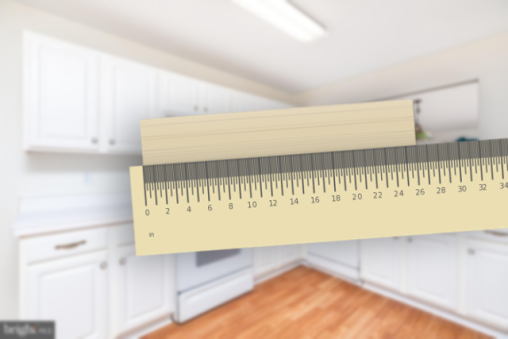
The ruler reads {"value": 26, "unit": "in"}
